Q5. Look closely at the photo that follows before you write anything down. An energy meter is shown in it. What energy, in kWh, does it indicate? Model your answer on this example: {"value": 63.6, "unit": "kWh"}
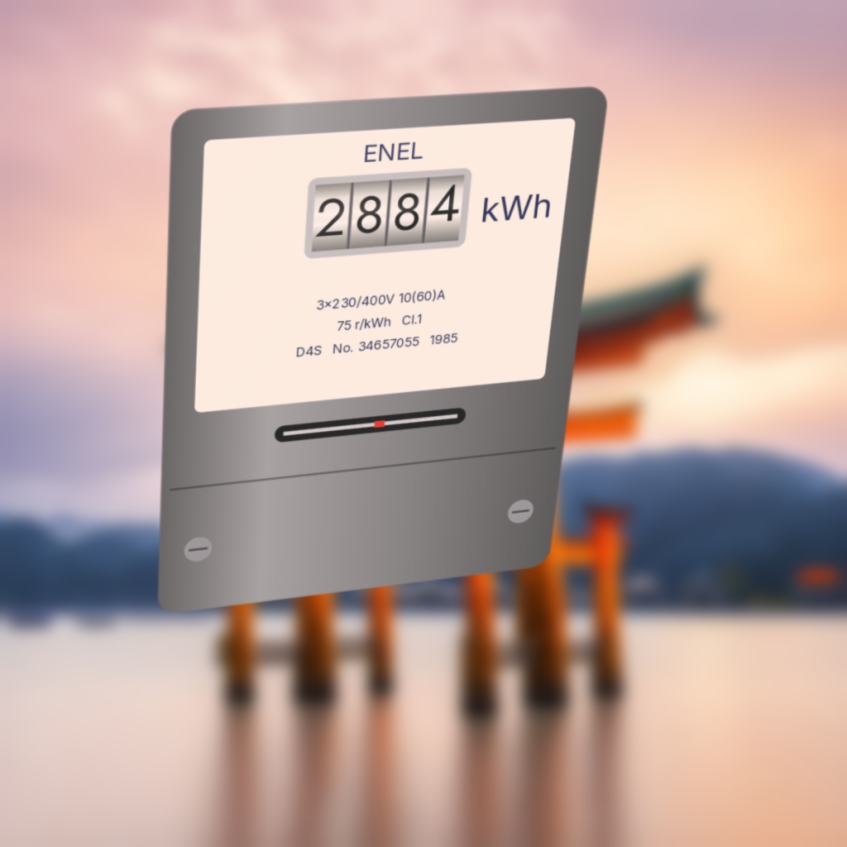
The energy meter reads {"value": 2884, "unit": "kWh"}
